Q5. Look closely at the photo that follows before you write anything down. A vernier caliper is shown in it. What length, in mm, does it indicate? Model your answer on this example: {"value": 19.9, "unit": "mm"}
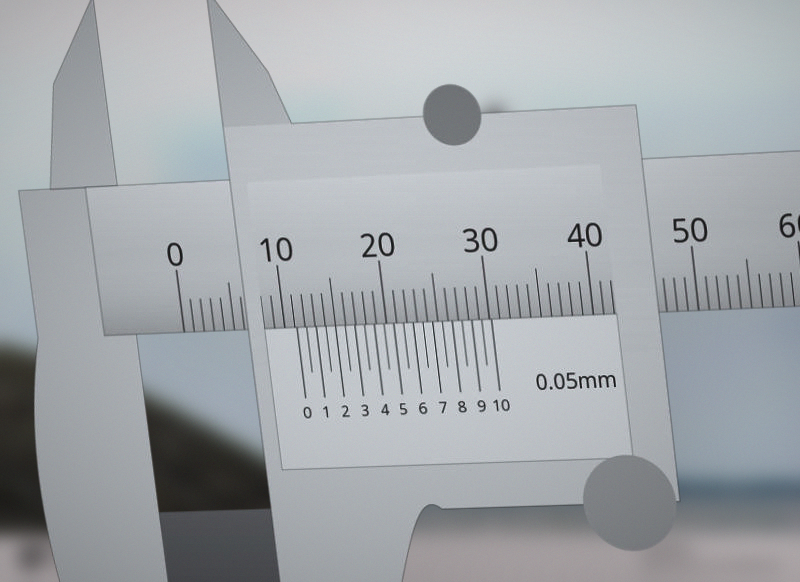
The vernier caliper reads {"value": 11.2, "unit": "mm"}
